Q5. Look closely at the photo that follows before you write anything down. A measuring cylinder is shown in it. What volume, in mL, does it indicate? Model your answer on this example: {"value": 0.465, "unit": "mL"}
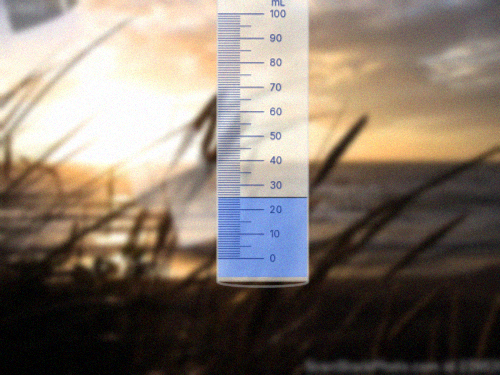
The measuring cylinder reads {"value": 25, "unit": "mL"}
